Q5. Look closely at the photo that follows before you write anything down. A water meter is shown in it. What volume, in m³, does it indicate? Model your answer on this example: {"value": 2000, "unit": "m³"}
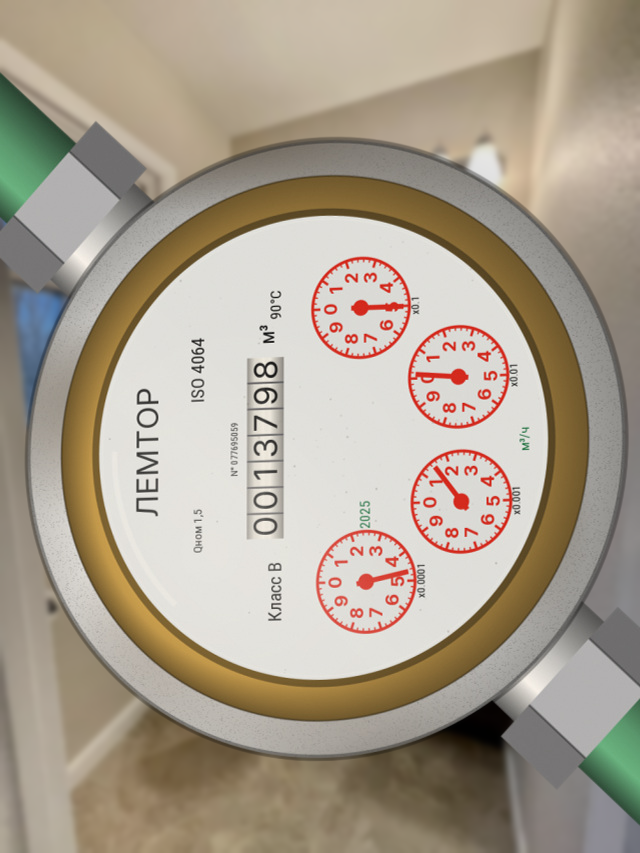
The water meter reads {"value": 13798.5014, "unit": "m³"}
